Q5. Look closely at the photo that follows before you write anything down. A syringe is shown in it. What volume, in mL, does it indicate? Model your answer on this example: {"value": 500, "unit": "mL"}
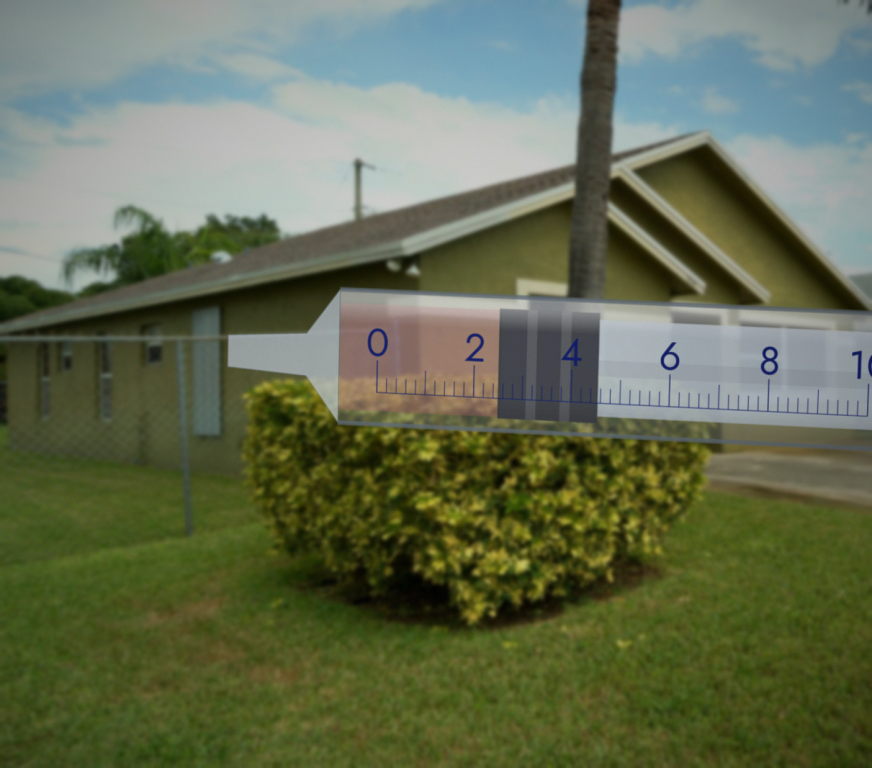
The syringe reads {"value": 2.5, "unit": "mL"}
